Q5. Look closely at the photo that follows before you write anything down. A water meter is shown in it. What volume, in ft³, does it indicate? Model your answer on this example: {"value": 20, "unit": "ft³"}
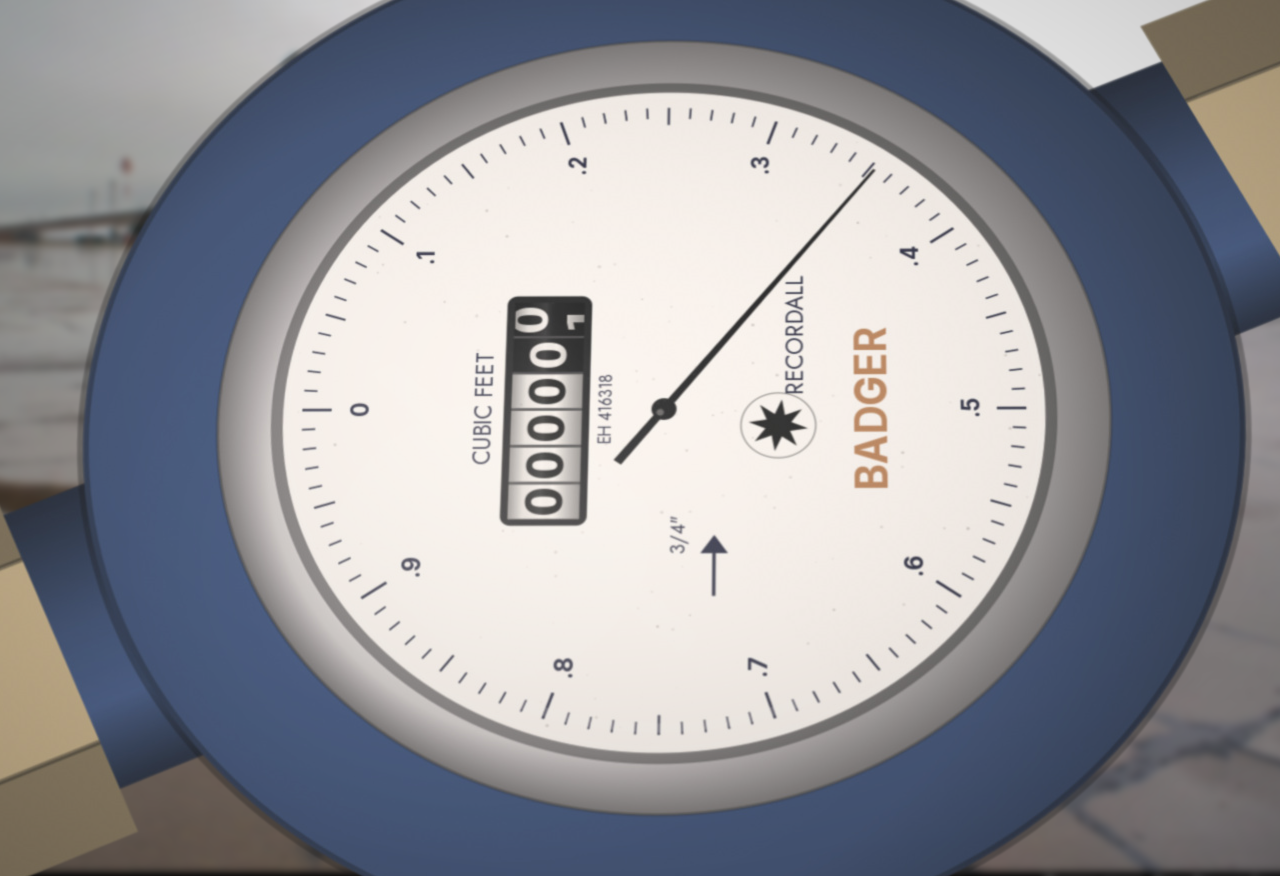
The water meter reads {"value": 0.35, "unit": "ft³"}
